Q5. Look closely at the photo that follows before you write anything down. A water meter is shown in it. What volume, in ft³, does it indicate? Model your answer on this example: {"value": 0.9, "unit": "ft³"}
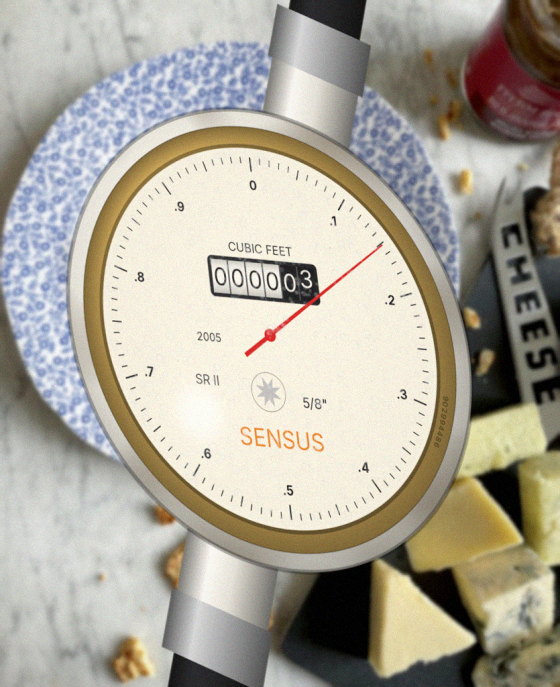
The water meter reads {"value": 3.15, "unit": "ft³"}
